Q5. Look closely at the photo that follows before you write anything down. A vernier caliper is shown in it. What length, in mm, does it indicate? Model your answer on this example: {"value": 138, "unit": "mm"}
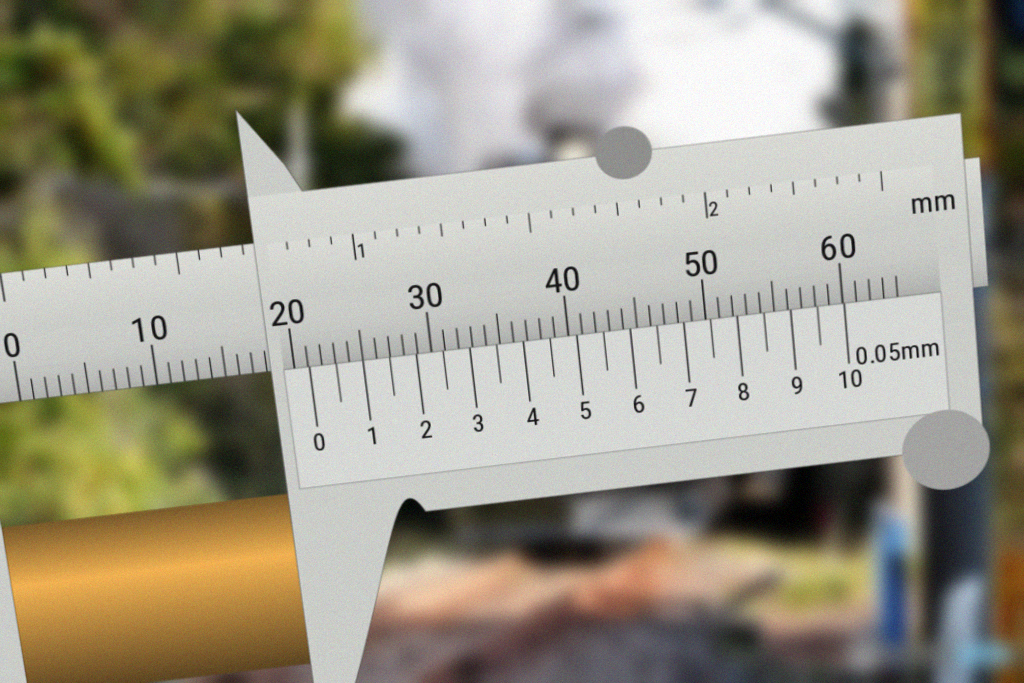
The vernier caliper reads {"value": 21.1, "unit": "mm"}
